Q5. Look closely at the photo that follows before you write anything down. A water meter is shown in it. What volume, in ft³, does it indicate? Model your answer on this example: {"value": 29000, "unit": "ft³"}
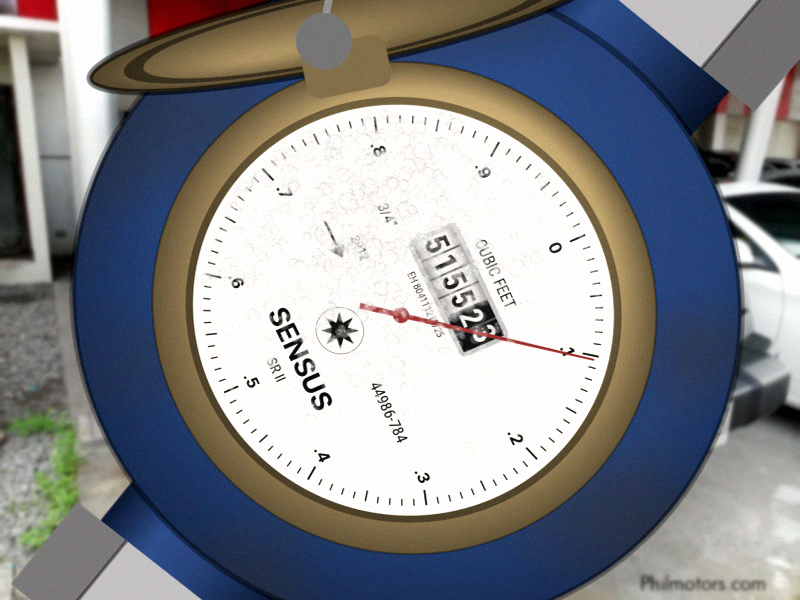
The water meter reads {"value": 515523.10, "unit": "ft³"}
